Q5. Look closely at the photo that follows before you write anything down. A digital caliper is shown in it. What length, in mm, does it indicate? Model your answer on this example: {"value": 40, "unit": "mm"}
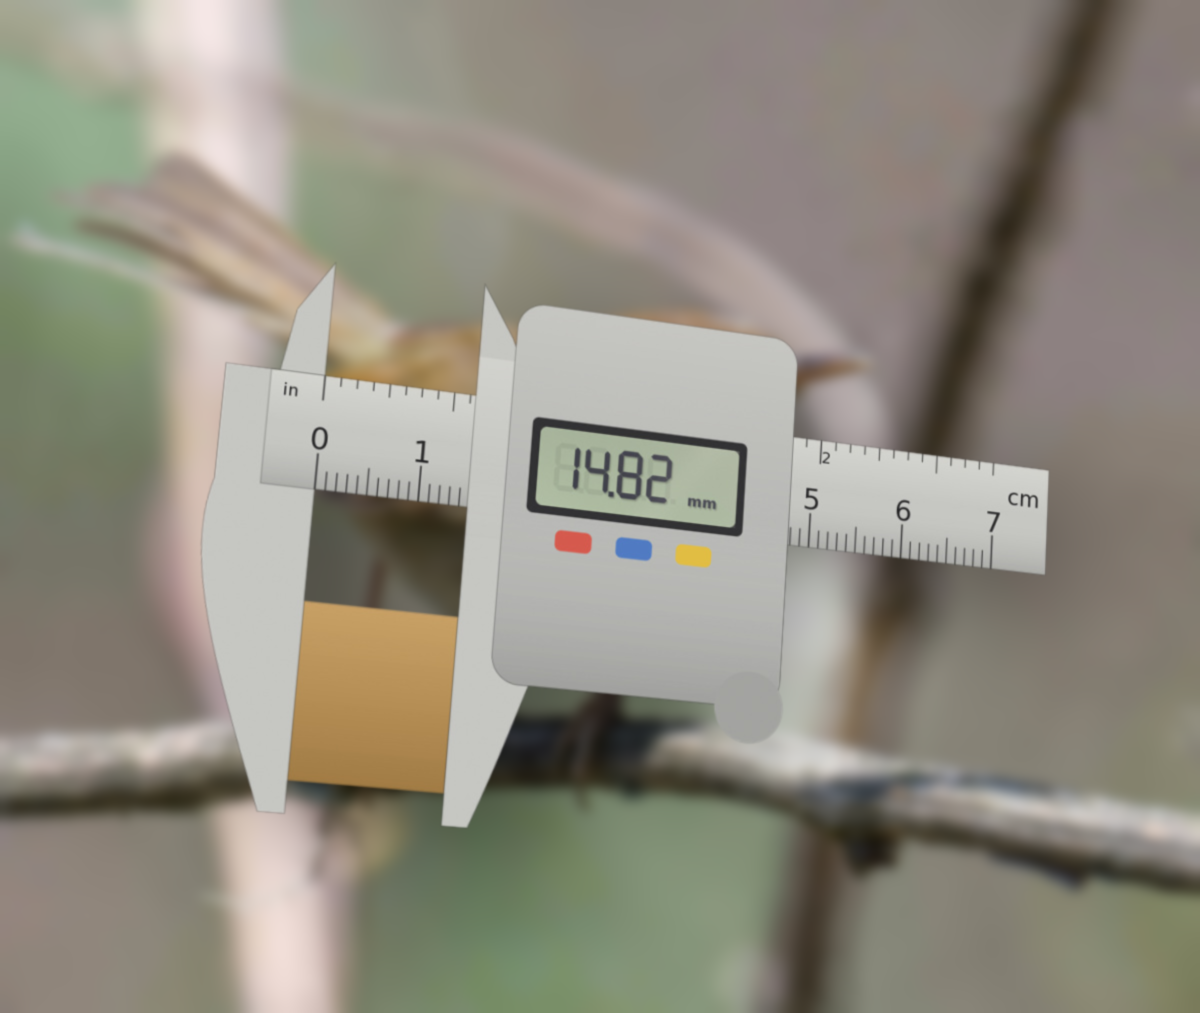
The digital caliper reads {"value": 14.82, "unit": "mm"}
